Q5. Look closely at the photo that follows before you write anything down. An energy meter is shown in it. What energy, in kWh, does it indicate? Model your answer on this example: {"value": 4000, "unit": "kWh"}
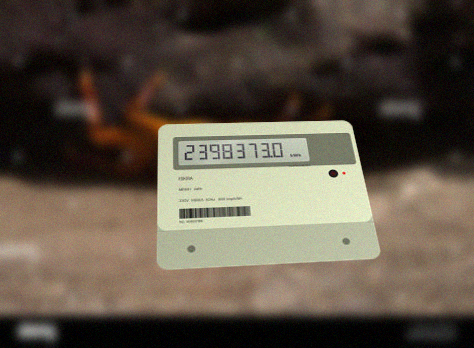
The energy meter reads {"value": 2398373.0, "unit": "kWh"}
